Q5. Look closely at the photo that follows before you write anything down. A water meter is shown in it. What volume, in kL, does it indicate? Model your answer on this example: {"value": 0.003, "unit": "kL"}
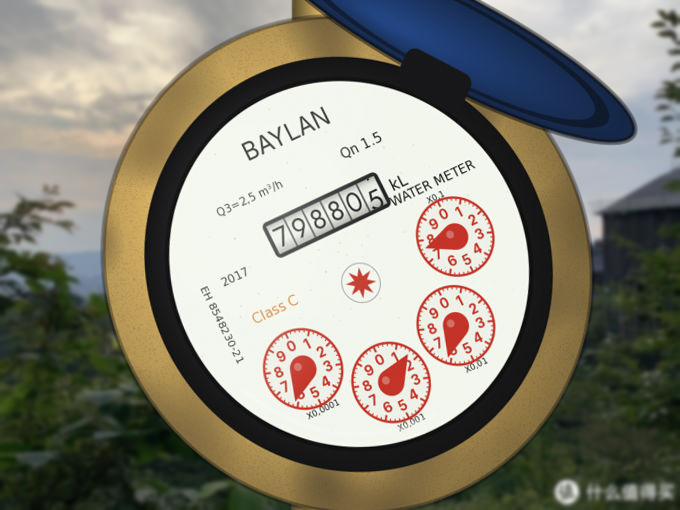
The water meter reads {"value": 798804.7616, "unit": "kL"}
